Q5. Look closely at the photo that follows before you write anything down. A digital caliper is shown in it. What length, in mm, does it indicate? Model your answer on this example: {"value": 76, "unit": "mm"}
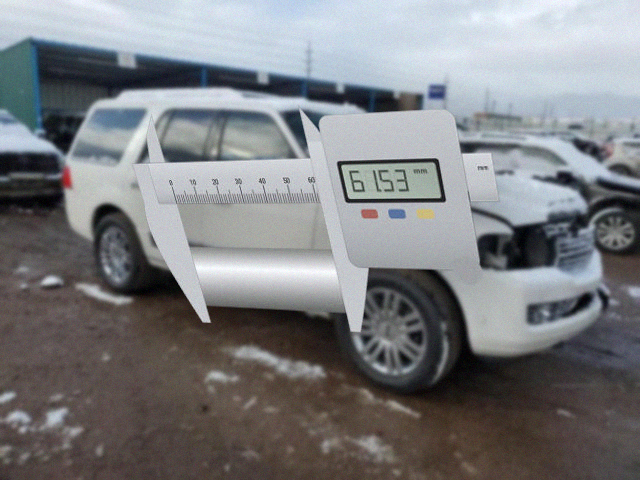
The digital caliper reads {"value": 61.53, "unit": "mm"}
